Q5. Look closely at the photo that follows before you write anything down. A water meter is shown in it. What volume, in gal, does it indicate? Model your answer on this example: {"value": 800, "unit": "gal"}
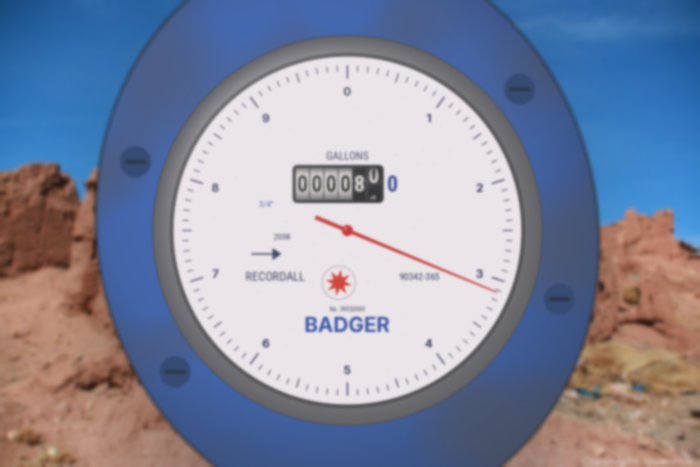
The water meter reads {"value": 803.1, "unit": "gal"}
